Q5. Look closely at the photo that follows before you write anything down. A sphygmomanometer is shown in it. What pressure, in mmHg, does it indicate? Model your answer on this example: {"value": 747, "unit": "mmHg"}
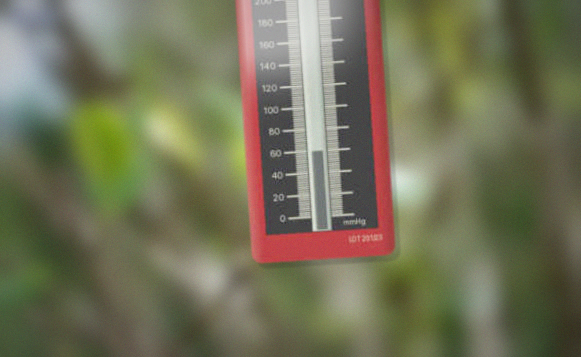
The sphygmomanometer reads {"value": 60, "unit": "mmHg"}
